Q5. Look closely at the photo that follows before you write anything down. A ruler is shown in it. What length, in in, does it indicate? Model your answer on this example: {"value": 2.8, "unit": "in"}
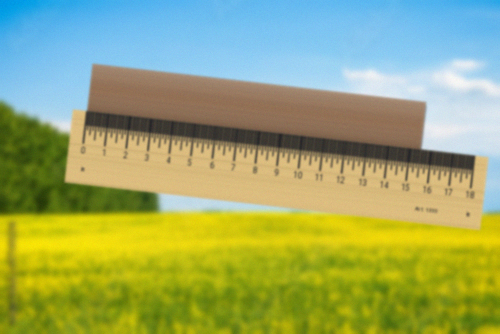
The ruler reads {"value": 15.5, "unit": "in"}
